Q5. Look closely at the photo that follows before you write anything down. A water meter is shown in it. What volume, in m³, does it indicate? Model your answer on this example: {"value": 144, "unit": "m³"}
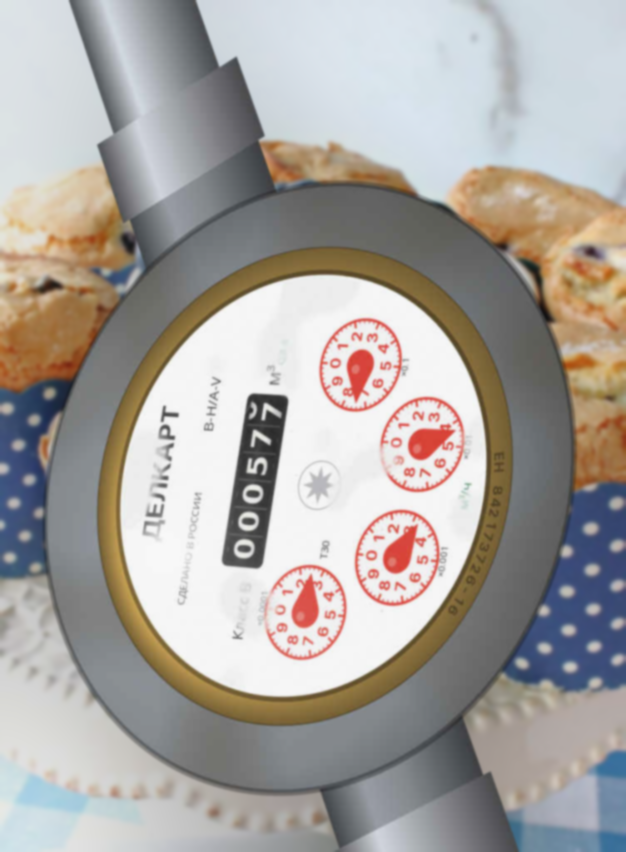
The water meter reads {"value": 576.7432, "unit": "m³"}
